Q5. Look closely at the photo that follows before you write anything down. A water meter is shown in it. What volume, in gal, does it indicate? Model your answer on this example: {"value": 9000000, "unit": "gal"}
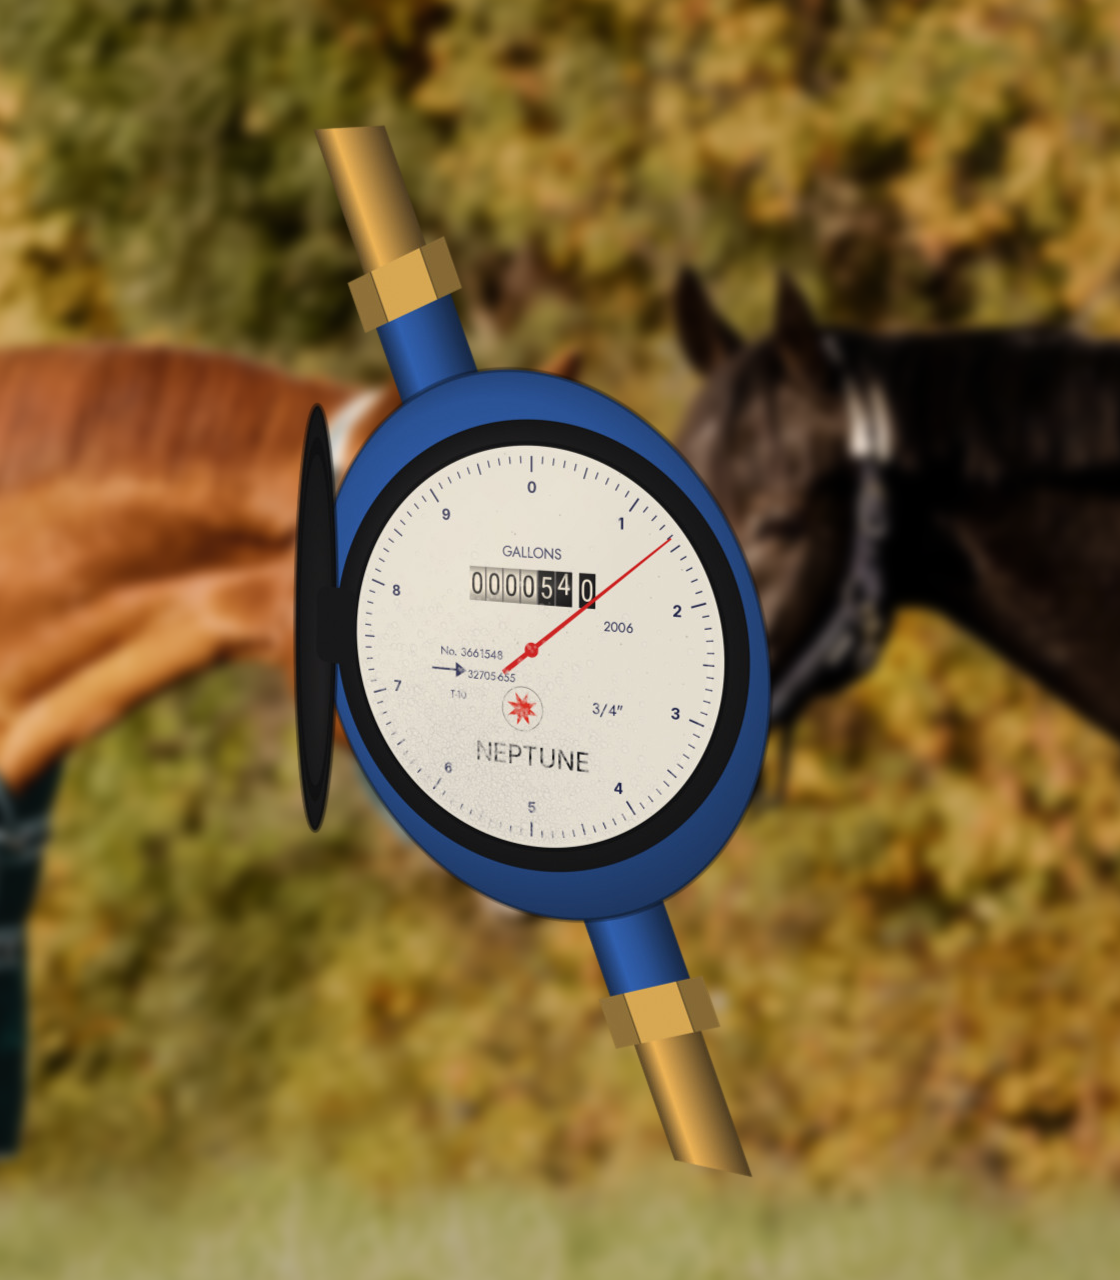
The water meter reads {"value": 541.4, "unit": "gal"}
